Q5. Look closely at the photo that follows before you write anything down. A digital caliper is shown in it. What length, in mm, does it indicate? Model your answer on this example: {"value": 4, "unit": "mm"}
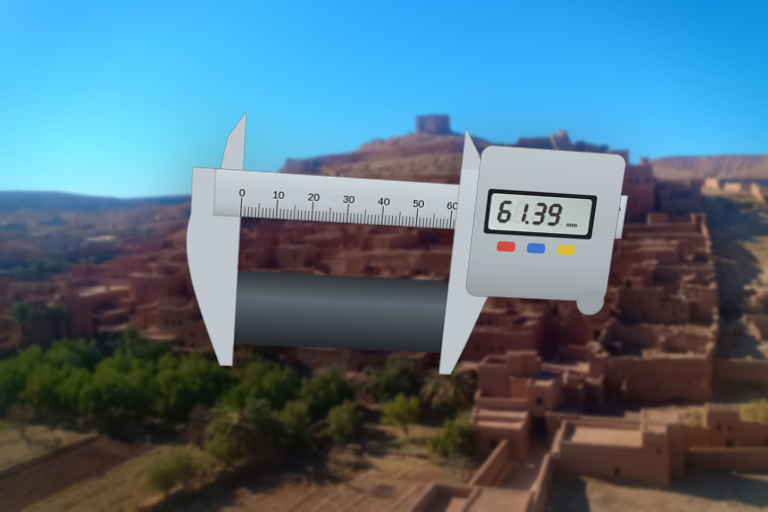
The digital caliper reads {"value": 61.39, "unit": "mm"}
